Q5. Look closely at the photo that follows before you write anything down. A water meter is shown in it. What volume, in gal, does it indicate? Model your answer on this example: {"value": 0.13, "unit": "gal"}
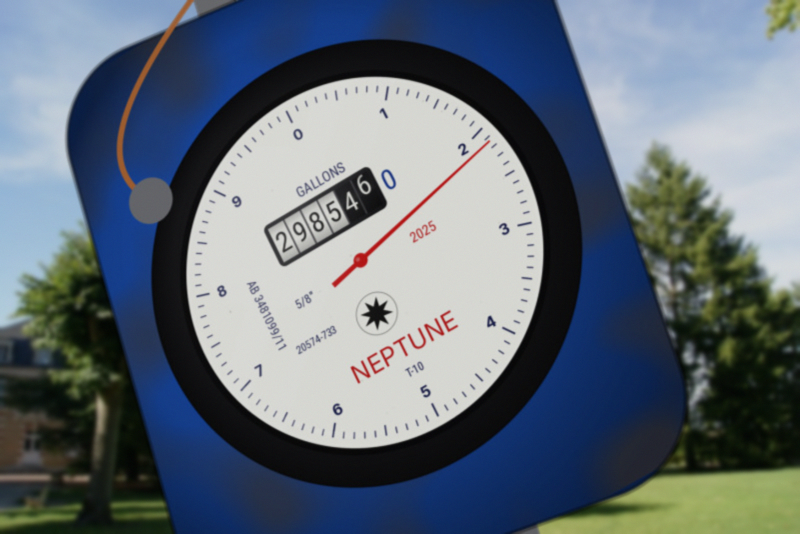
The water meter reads {"value": 2985462.1, "unit": "gal"}
